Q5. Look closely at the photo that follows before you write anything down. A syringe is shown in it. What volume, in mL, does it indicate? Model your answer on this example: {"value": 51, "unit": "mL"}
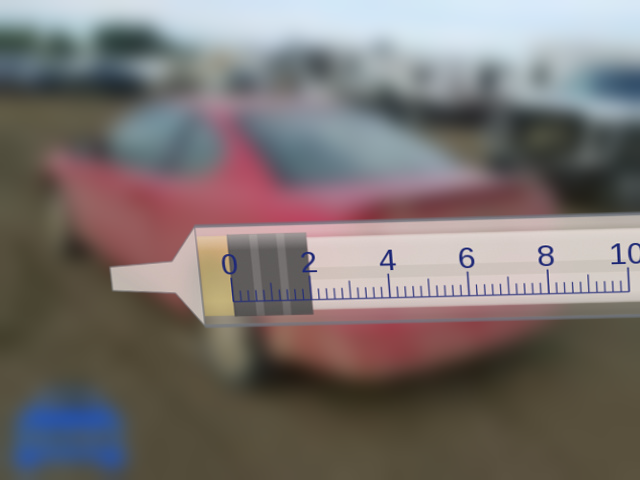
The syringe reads {"value": 0, "unit": "mL"}
